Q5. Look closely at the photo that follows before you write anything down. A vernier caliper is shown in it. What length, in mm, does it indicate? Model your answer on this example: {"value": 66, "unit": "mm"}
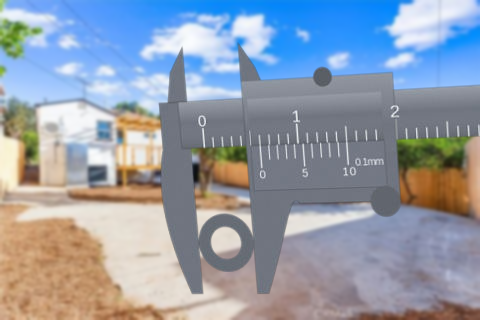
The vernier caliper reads {"value": 6.0, "unit": "mm"}
